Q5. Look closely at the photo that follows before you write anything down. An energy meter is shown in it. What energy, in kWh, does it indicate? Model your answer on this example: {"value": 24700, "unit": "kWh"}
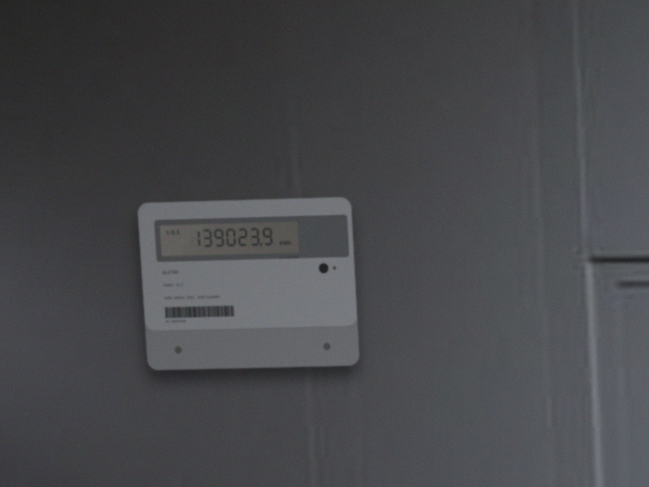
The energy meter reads {"value": 139023.9, "unit": "kWh"}
